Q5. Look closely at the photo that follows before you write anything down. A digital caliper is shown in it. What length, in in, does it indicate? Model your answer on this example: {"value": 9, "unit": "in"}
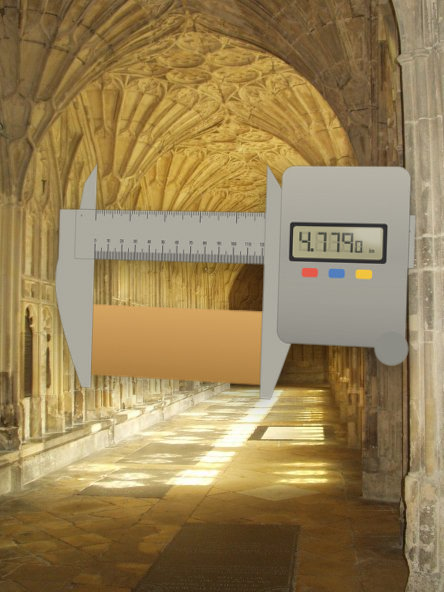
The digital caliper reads {"value": 4.7790, "unit": "in"}
